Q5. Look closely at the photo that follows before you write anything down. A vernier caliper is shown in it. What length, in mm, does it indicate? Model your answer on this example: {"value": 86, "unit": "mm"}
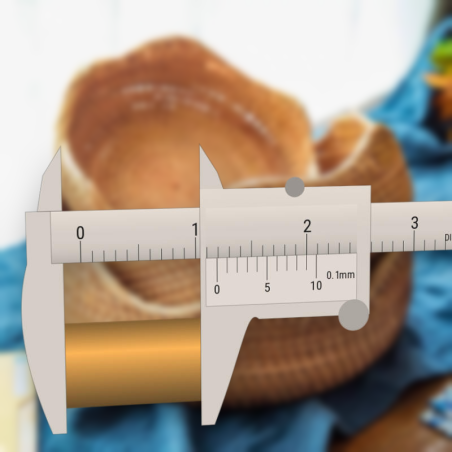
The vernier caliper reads {"value": 11.9, "unit": "mm"}
